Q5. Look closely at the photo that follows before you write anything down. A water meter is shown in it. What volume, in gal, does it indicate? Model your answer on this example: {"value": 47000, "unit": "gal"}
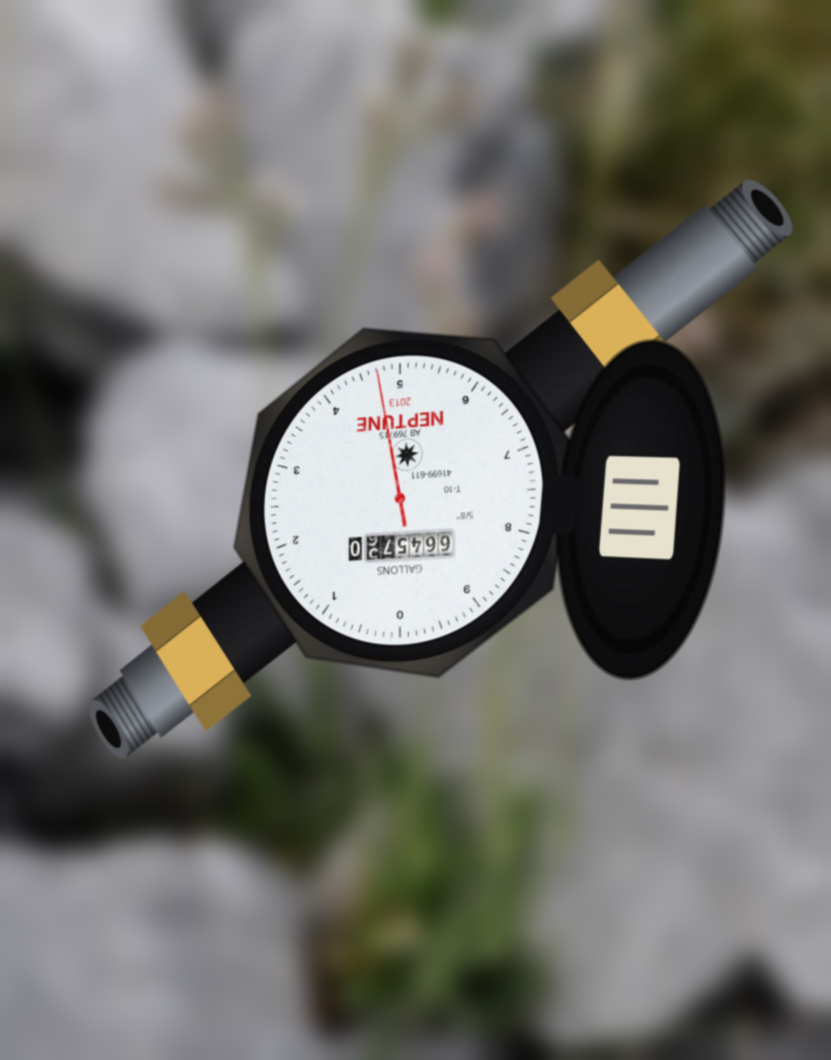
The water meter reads {"value": 6645754.7, "unit": "gal"}
